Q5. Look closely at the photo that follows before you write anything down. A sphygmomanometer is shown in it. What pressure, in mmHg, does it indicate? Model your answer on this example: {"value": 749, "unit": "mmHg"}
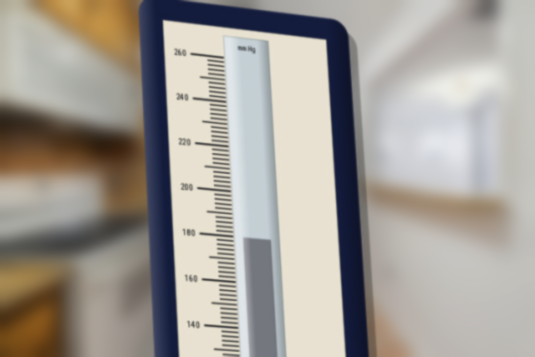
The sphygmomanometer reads {"value": 180, "unit": "mmHg"}
